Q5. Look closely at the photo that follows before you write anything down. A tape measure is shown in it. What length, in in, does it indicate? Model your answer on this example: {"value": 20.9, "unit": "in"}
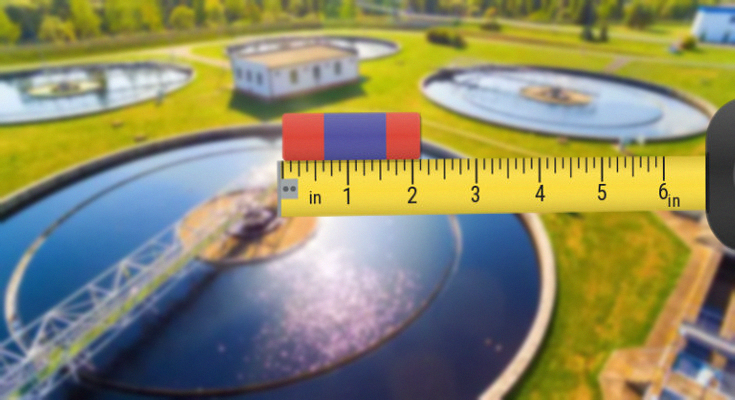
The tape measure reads {"value": 2.125, "unit": "in"}
